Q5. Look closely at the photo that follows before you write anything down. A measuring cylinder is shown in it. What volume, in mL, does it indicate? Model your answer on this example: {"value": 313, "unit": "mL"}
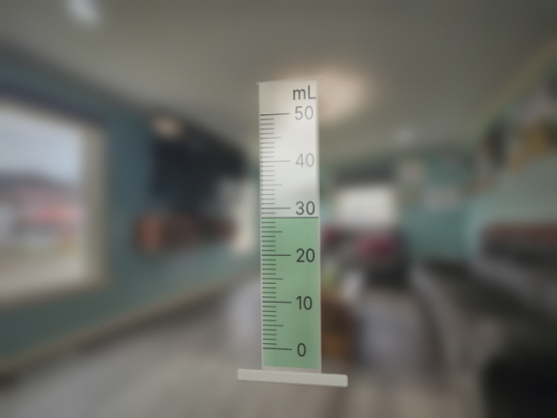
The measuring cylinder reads {"value": 28, "unit": "mL"}
